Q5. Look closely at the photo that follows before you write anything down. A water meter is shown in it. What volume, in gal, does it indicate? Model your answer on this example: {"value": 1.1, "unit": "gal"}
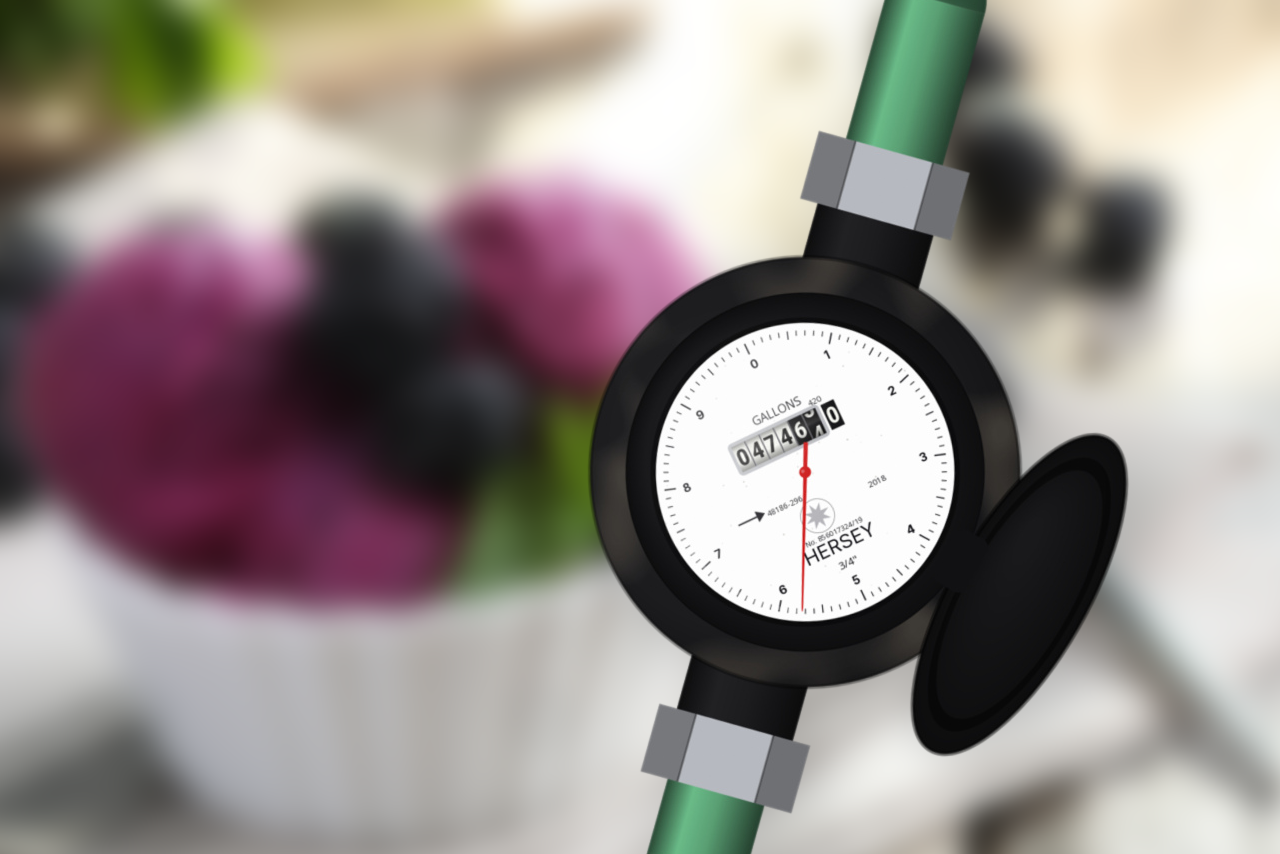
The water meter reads {"value": 474635.7, "unit": "gal"}
